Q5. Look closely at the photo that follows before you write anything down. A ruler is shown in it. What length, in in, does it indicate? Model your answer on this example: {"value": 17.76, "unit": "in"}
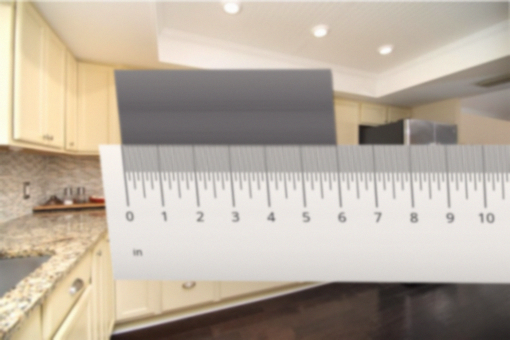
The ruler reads {"value": 6, "unit": "in"}
